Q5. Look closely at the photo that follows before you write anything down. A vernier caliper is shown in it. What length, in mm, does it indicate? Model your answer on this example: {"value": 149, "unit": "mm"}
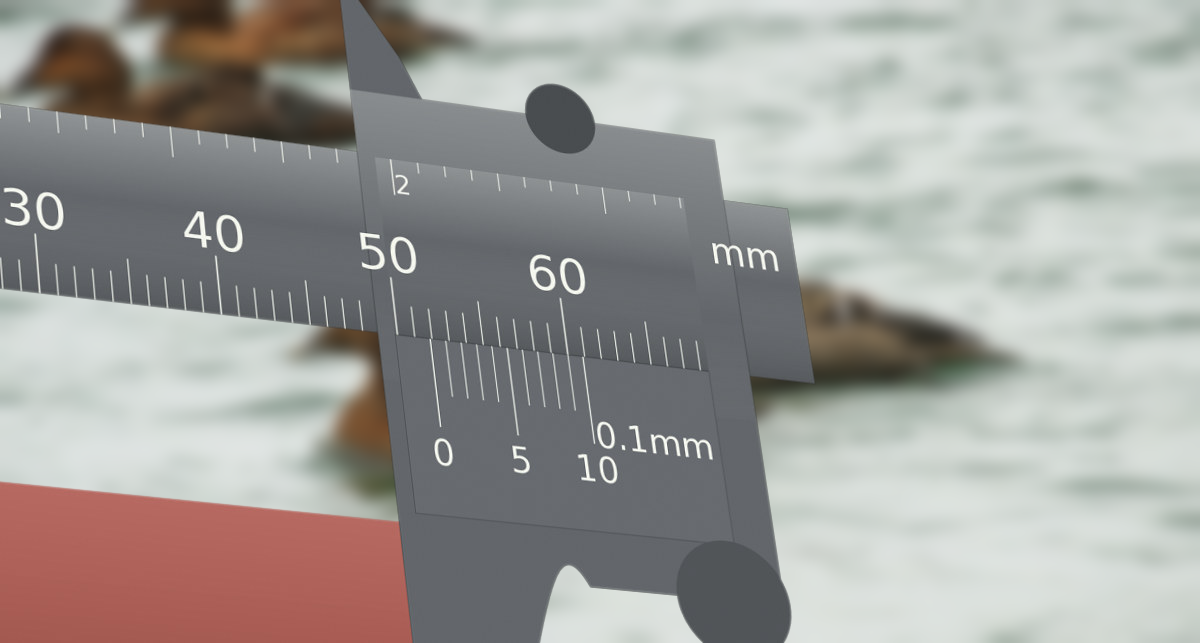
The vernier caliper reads {"value": 51.9, "unit": "mm"}
